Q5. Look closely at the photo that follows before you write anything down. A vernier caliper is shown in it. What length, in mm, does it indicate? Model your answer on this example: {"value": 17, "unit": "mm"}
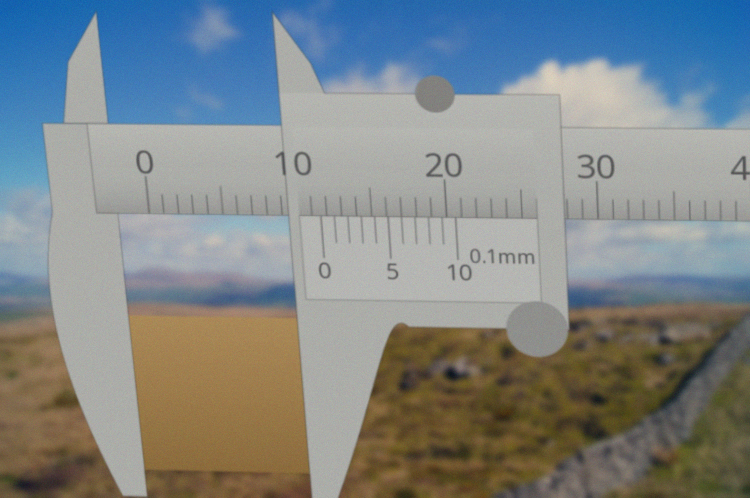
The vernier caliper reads {"value": 11.6, "unit": "mm"}
